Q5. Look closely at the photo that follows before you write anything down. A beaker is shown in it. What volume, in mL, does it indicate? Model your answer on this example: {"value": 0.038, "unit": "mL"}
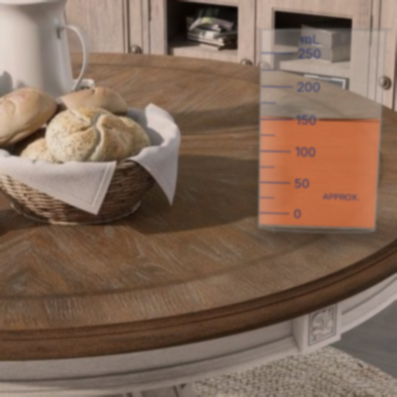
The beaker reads {"value": 150, "unit": "mL"}
